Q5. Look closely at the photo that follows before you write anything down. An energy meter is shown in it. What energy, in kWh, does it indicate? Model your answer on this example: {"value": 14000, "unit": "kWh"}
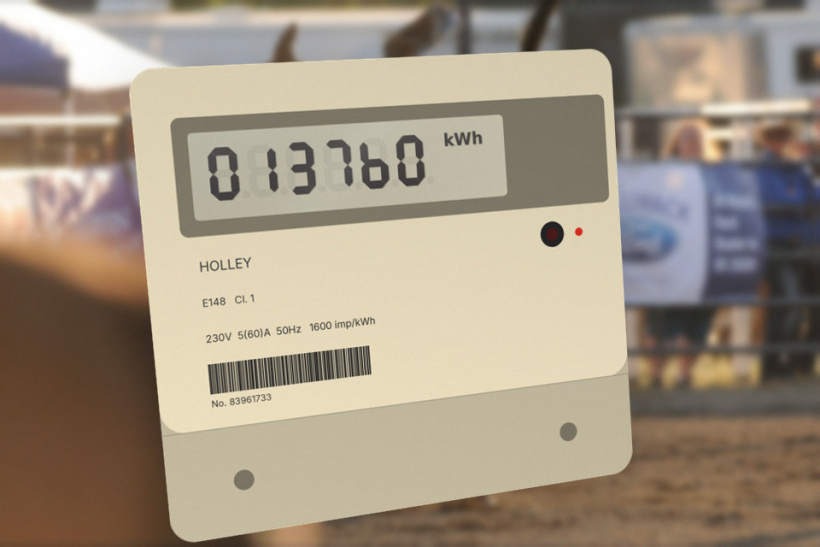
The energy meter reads {"value": 13760, "unit": "kWh"}
